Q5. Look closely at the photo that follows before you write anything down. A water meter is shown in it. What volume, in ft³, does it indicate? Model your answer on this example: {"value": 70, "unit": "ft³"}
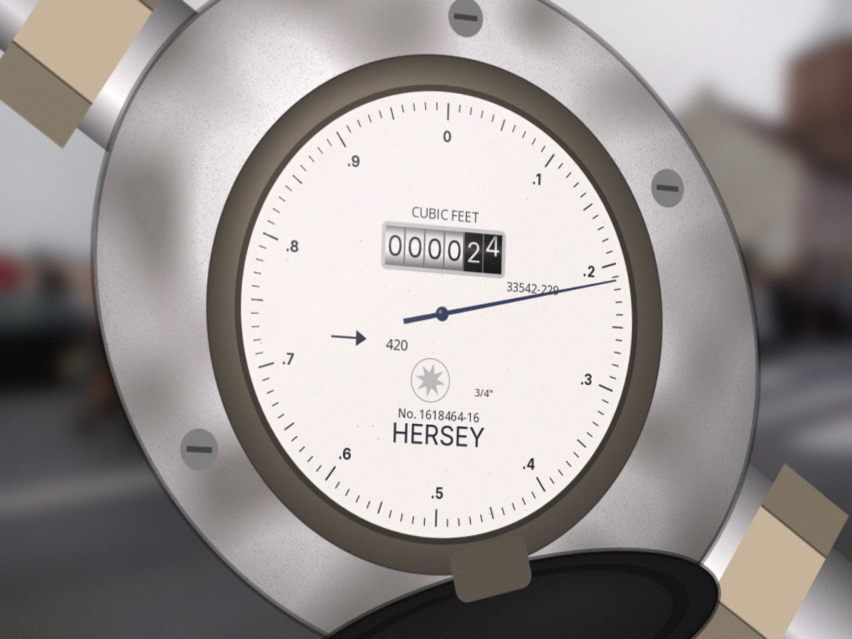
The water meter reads {"value": 24.21, "unit": "ft³"}
